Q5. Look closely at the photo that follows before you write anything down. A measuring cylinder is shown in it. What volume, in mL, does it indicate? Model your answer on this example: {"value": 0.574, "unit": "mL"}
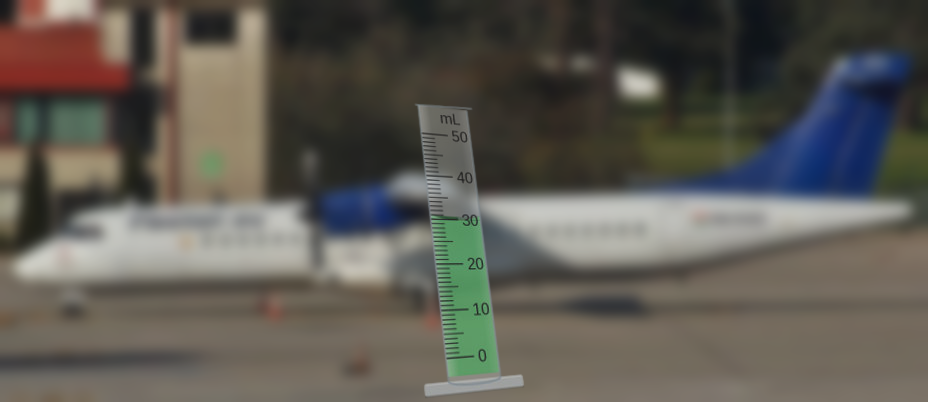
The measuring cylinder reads {"value": 30, "unit": "mL"}
